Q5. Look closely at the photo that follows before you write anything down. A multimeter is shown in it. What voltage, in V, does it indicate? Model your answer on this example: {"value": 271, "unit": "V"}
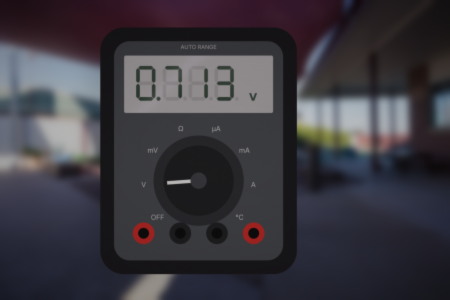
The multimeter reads {"value": 0.713, "unit": "V"}
